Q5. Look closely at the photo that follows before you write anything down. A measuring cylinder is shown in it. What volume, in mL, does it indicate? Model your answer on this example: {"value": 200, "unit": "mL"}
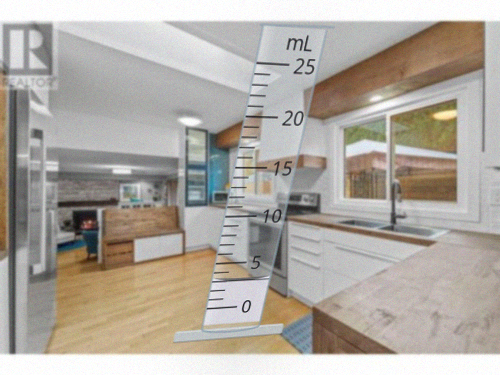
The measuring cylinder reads {"value": 3, "unit": "mL"}
